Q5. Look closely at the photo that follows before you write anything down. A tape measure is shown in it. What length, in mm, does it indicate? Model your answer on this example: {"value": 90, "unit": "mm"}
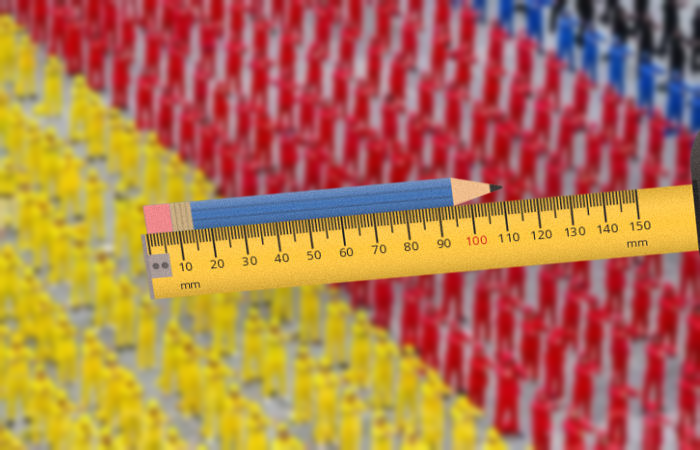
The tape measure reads {"value": 110, "unit": "mm"}
